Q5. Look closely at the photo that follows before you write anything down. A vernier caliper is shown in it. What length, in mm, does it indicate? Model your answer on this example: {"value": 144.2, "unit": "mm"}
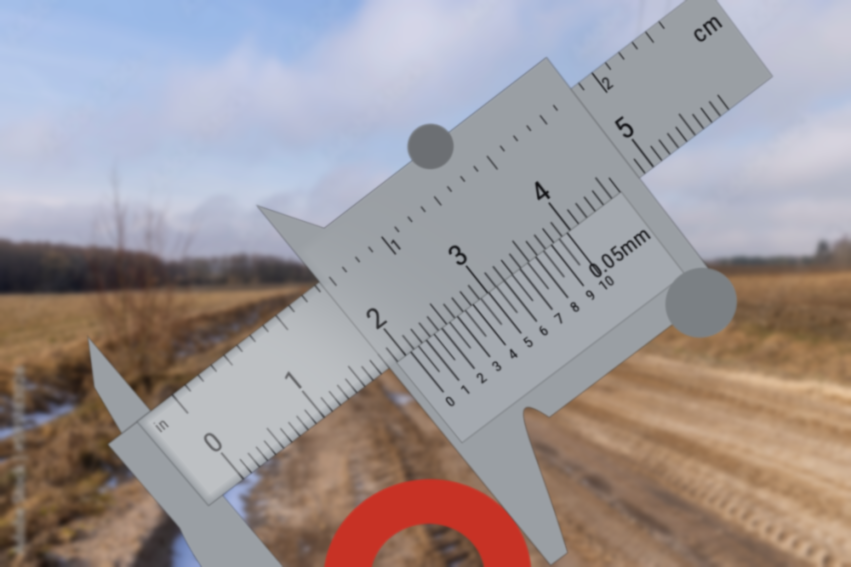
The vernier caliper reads {"value": 20.6, "unit": "mm"}
